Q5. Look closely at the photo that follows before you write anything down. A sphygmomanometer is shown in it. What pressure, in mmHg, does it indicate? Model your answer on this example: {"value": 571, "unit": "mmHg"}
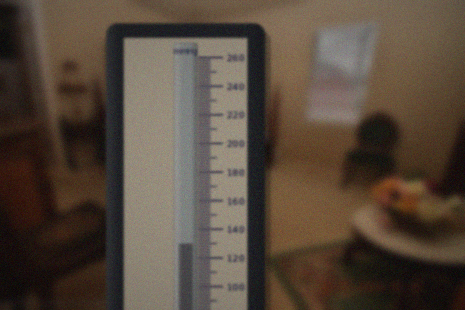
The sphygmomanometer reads {"value": 130, "unit": "mmHg"}
